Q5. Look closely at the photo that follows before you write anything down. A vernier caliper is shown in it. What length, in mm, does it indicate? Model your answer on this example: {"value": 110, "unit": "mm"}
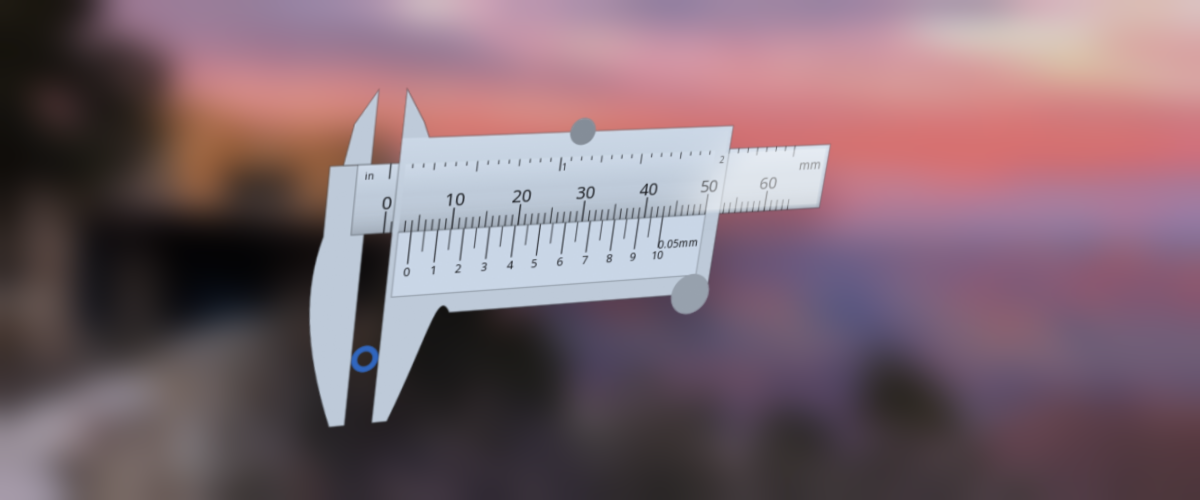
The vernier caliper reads {"value": 4.0, "unit": "mm"}
